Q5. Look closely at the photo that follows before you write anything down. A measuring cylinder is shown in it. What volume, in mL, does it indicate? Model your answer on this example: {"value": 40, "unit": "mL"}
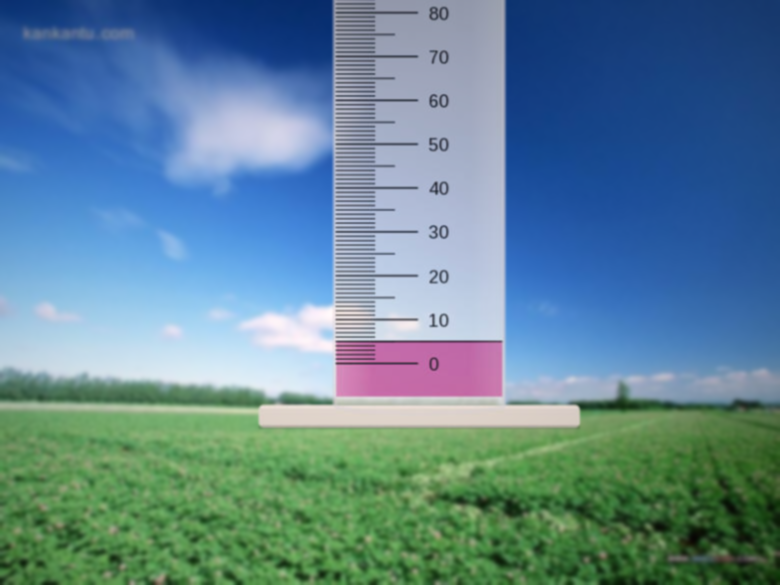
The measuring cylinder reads {"value": 5, "unit": "mL"}
